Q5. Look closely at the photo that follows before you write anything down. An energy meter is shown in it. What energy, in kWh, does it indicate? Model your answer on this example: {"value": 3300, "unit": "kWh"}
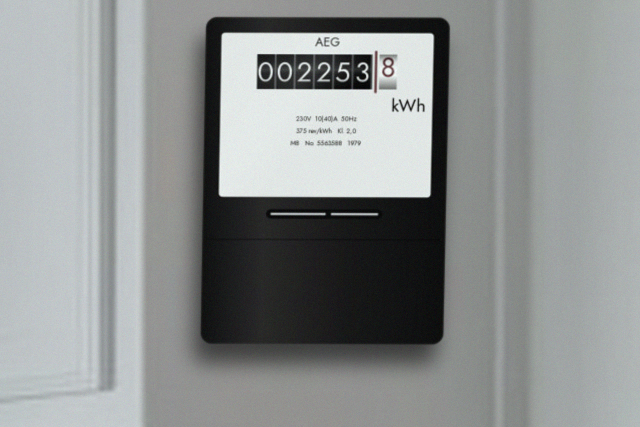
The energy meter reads {"value": 2253.8, "unit": "kWh"}
